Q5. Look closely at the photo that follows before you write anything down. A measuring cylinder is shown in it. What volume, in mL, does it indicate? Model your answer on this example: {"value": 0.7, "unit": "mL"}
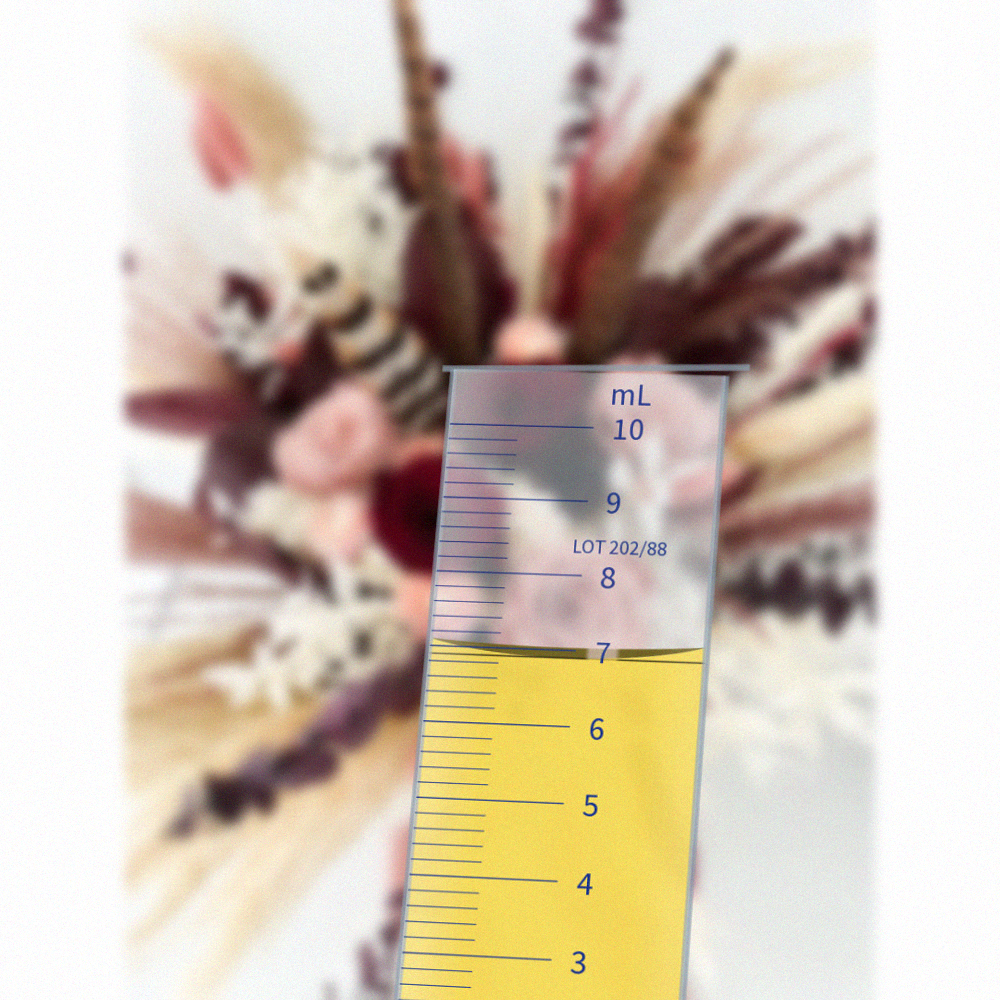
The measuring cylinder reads {"value": 6.9, "unit": "mL"}
